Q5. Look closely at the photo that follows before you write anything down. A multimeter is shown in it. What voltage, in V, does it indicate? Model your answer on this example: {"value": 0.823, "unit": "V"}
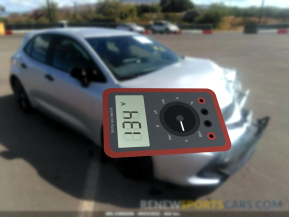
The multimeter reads {"value": 134, "unit": "V"}
